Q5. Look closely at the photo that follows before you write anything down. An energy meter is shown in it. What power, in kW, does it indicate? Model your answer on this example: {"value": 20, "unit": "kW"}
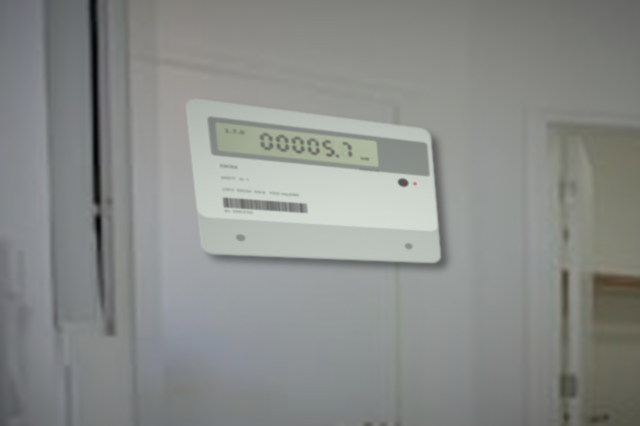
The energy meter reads {"value": 5.7, "unit": "kW"}
